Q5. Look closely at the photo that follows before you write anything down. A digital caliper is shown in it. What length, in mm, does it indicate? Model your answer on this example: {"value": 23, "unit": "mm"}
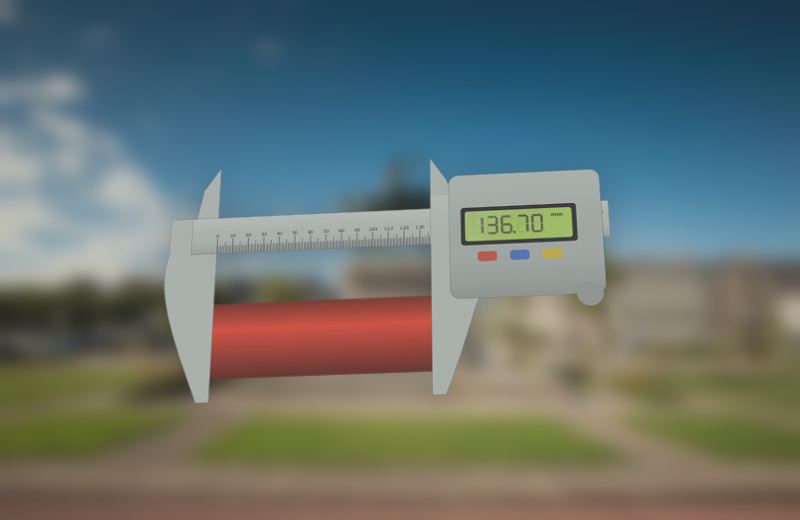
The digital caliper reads {"value": 136.70, "unit": "mm"}
